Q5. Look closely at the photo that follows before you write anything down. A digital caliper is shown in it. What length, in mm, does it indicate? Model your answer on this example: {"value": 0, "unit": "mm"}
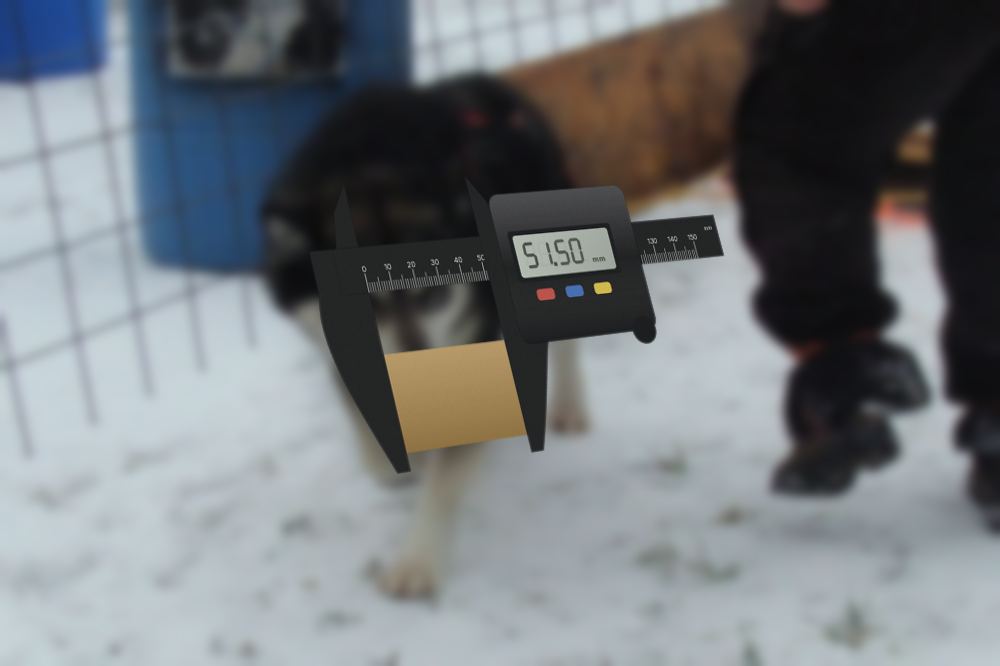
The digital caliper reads {"value": 51.50, "unit": "mm"}
